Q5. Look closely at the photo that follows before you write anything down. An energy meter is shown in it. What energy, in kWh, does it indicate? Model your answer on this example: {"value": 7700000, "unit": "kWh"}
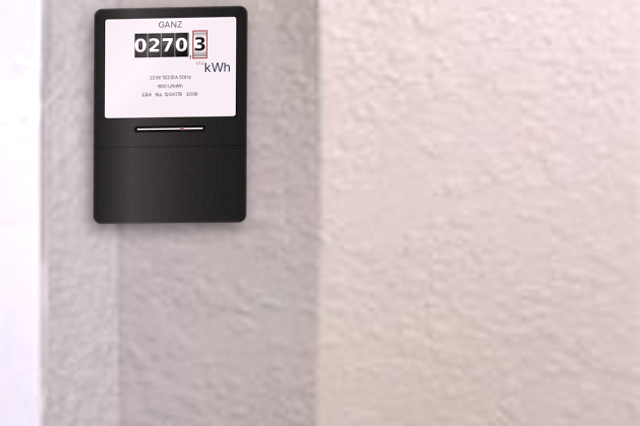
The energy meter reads {"value": 270.3, "unit": "kWh"}
